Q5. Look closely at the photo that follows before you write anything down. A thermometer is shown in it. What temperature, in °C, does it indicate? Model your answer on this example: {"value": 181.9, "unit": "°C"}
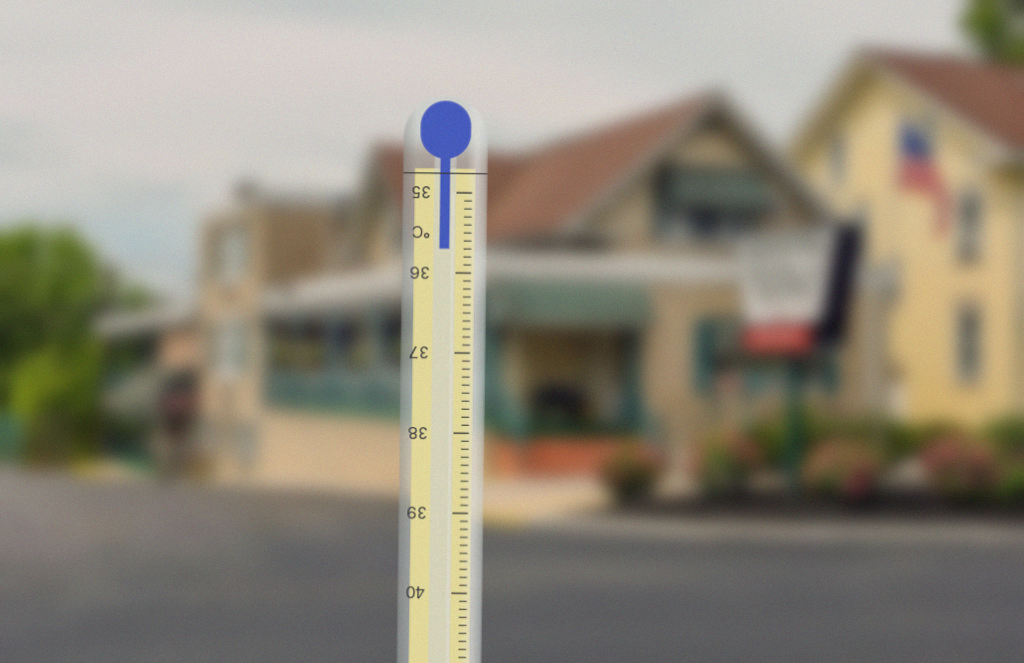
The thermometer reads {"value": 35.7, "unit": "°C"}
